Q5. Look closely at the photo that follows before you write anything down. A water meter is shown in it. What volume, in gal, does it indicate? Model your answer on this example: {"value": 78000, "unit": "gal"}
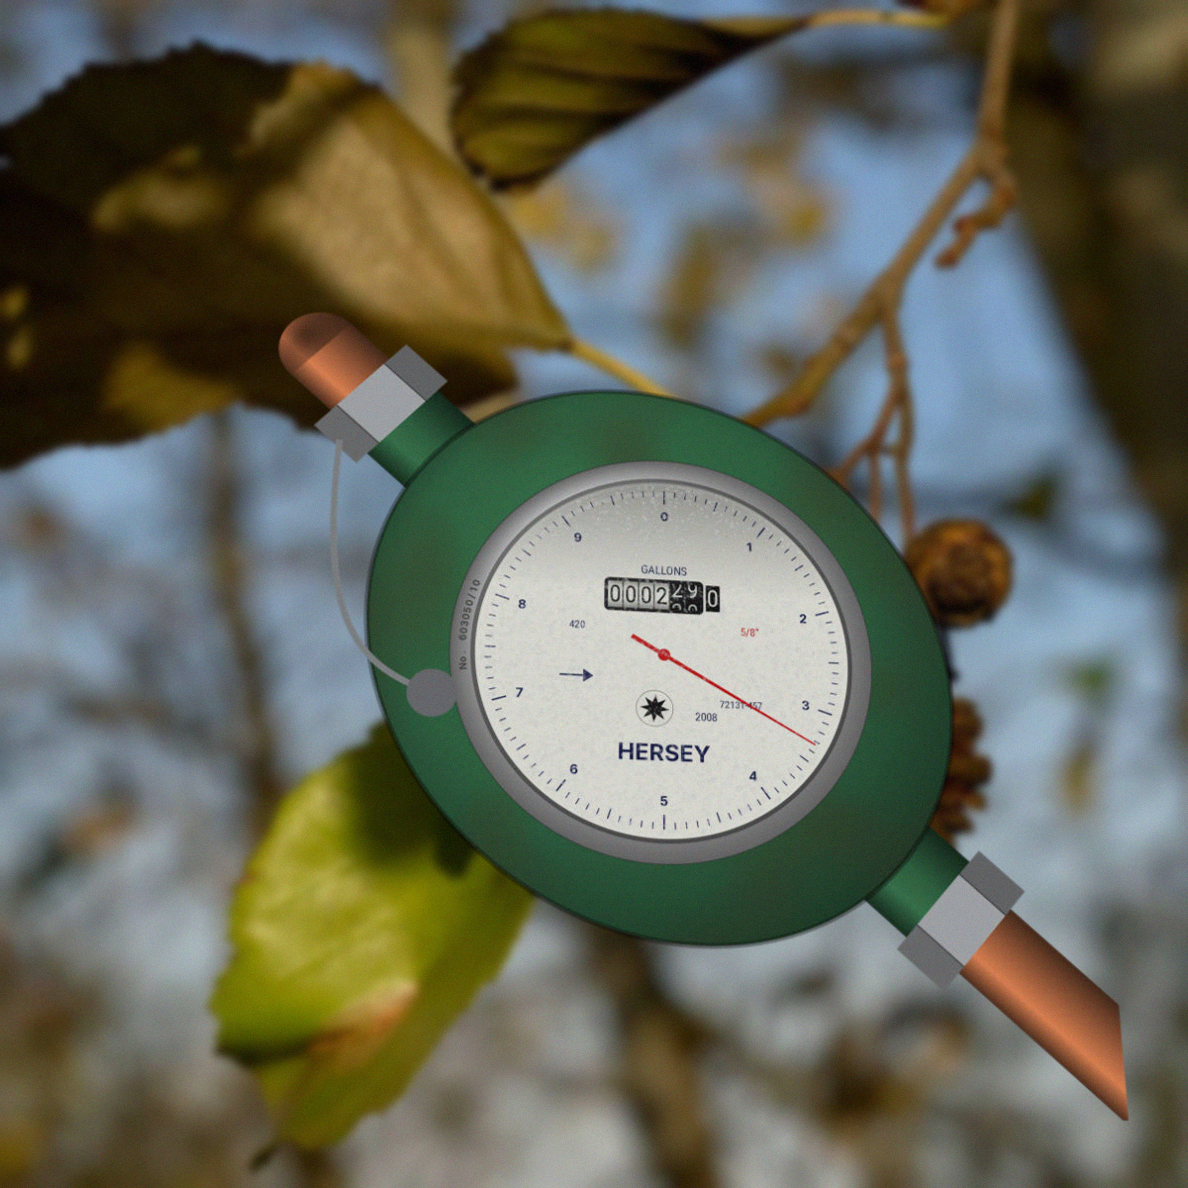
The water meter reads {"value": 2293.3, "unit": "gal"}
